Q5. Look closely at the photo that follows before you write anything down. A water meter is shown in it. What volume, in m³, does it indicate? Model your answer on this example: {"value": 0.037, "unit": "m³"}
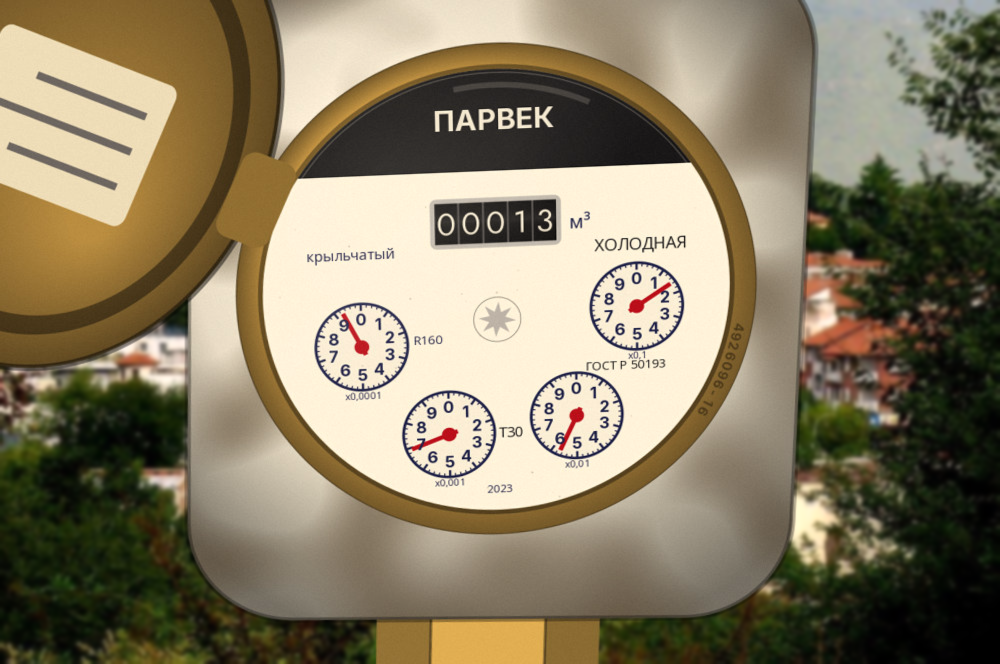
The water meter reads {"value": 13.1569, "unit": "m³"}
